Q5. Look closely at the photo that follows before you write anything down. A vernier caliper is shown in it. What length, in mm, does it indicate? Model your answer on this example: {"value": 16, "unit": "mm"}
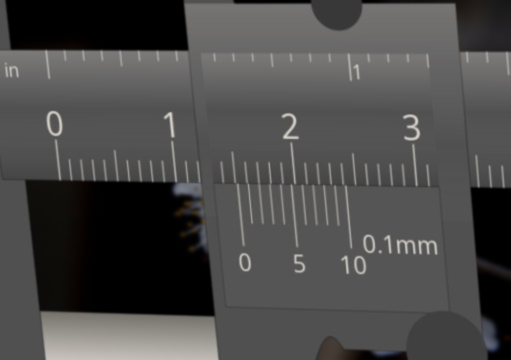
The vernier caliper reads {"value": 15.2, "unit": "mm"}
